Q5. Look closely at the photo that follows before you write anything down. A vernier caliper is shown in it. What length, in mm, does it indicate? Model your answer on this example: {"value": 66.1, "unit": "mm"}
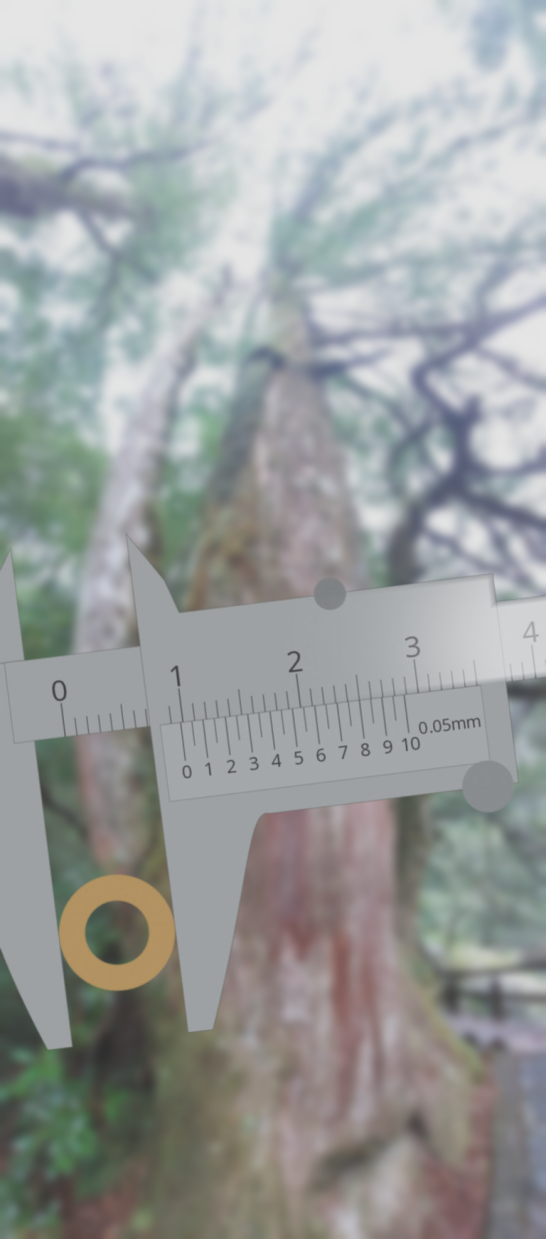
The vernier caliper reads {"value": 9.8, "unit": "mm"}
